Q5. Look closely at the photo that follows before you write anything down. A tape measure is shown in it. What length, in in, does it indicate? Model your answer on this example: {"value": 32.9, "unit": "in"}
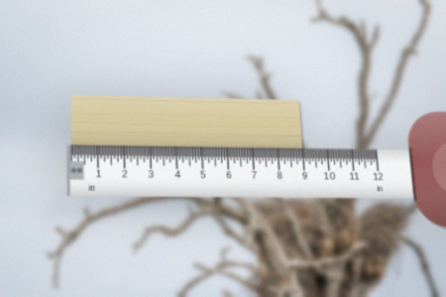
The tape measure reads {"value": 9, "unit": "in"}
